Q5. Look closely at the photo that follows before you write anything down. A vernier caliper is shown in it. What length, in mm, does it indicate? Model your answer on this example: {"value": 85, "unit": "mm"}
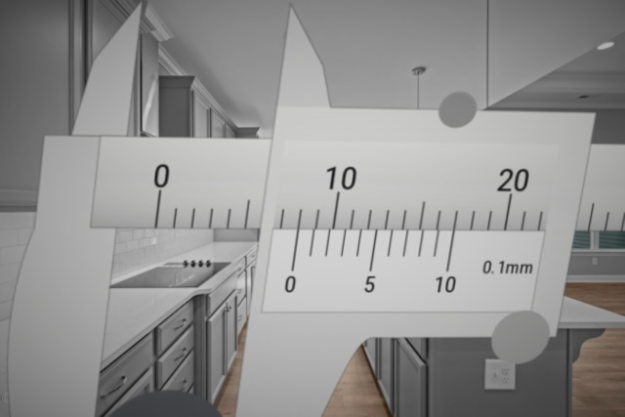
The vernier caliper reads {"value": 8.0, "unit": "mm"}
